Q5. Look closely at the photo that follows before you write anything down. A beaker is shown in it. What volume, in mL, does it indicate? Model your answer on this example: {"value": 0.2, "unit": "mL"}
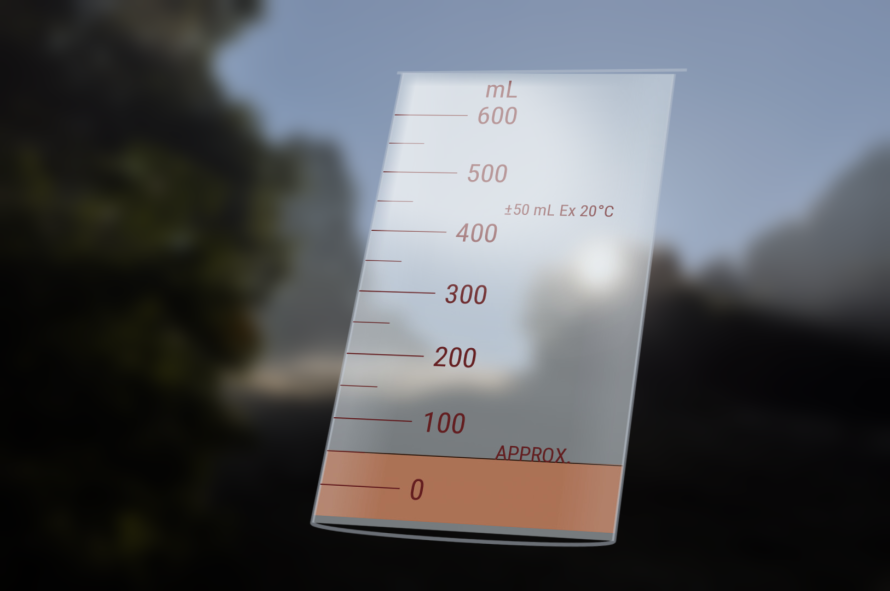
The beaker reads {"value": 50, "unit": "mL"}
